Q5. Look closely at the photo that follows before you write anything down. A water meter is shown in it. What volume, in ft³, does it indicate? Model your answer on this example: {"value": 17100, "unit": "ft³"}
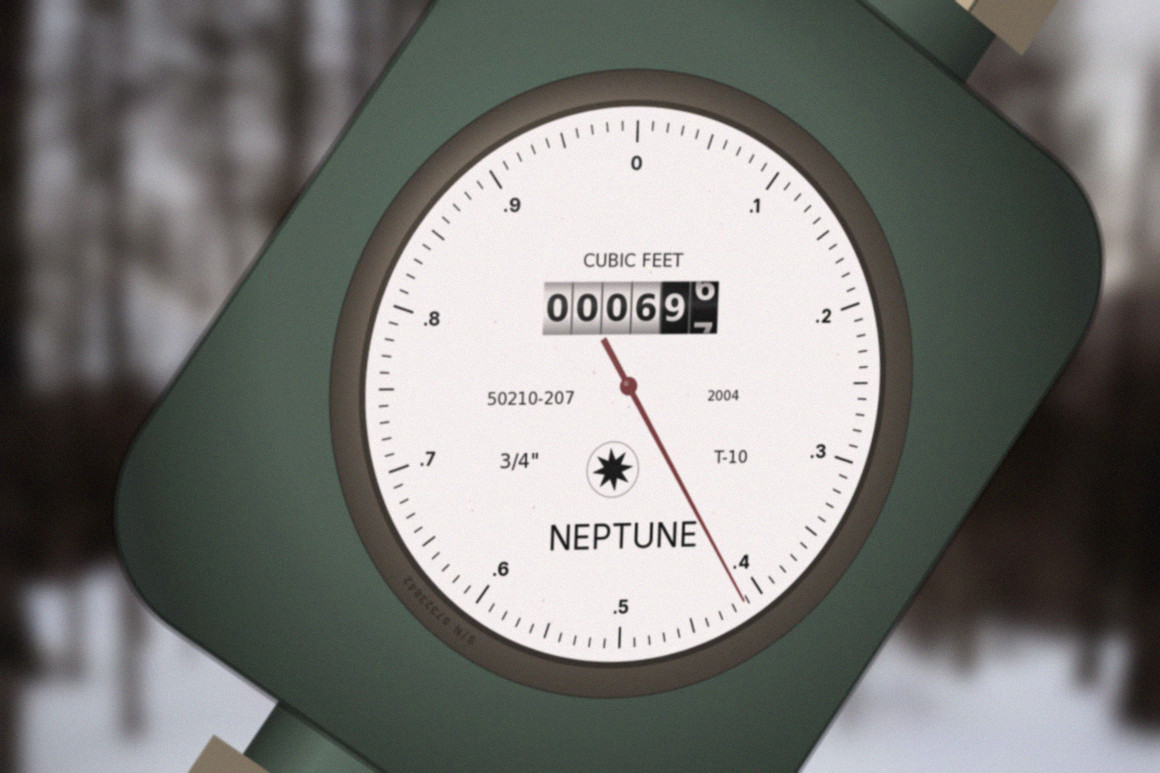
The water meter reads {"value": 696.41, "unit": "ft³"}
